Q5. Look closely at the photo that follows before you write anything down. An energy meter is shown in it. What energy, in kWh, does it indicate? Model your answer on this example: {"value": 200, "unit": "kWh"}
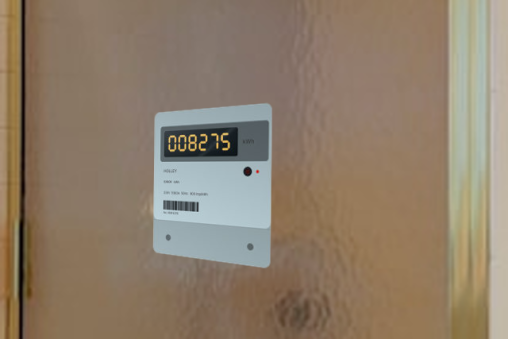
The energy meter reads {"value": 8275, "unit": "kWh"}
